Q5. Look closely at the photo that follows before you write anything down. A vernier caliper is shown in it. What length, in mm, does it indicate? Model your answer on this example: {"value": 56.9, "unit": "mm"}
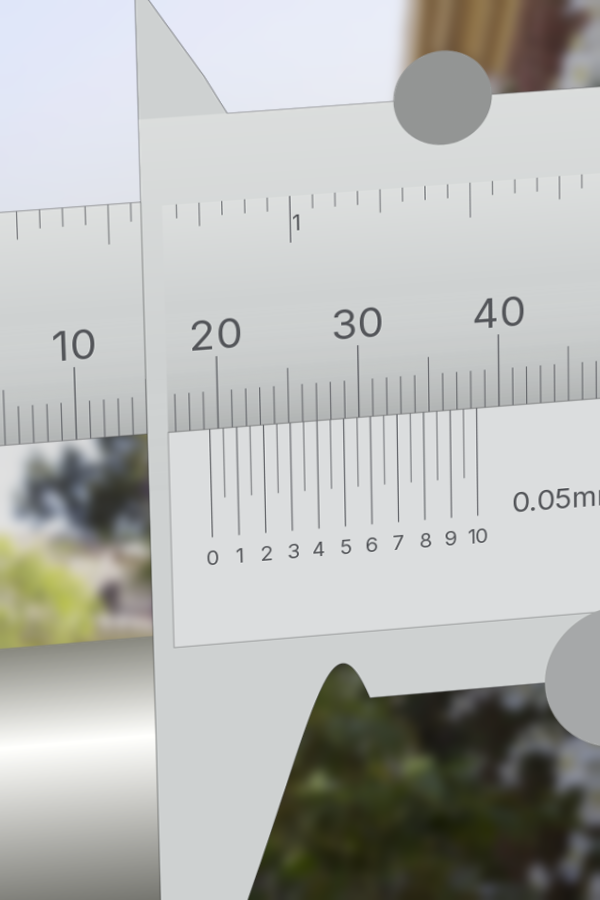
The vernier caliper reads {"value": 19.4, "unit": "mm"}
